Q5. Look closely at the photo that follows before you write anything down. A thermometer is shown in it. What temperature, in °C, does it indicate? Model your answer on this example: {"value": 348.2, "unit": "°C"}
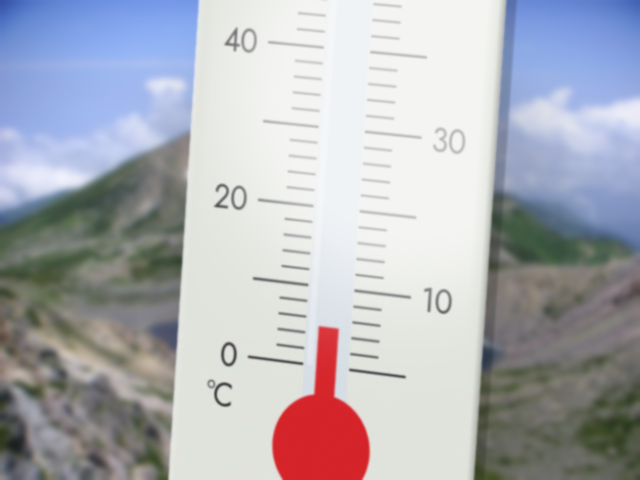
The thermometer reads {"value": 5, "unit": "°C"}
